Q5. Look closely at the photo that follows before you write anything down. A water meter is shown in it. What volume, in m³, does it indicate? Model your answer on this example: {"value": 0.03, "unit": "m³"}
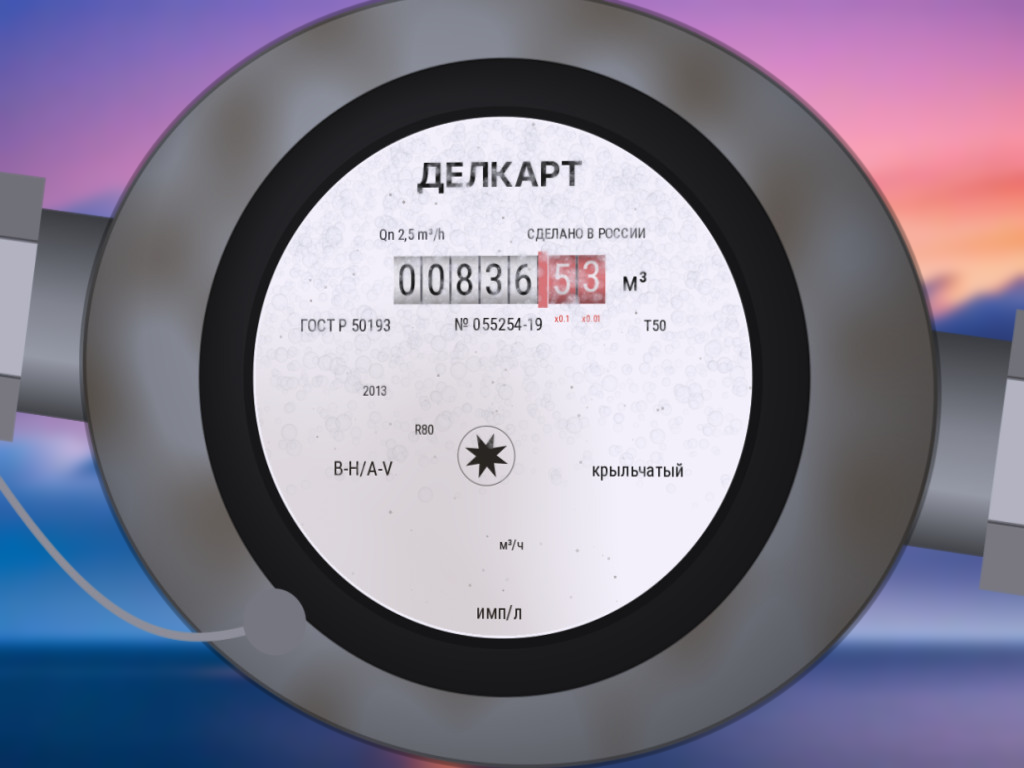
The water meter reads {"value": 836.53, "unit": "m³"}
